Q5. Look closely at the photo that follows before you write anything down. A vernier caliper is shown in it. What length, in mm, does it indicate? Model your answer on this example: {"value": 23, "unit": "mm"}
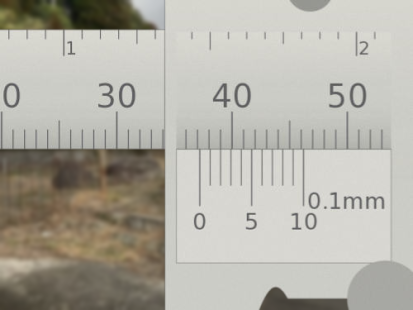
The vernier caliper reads {"value": 37.2, "unit": "mm"}
